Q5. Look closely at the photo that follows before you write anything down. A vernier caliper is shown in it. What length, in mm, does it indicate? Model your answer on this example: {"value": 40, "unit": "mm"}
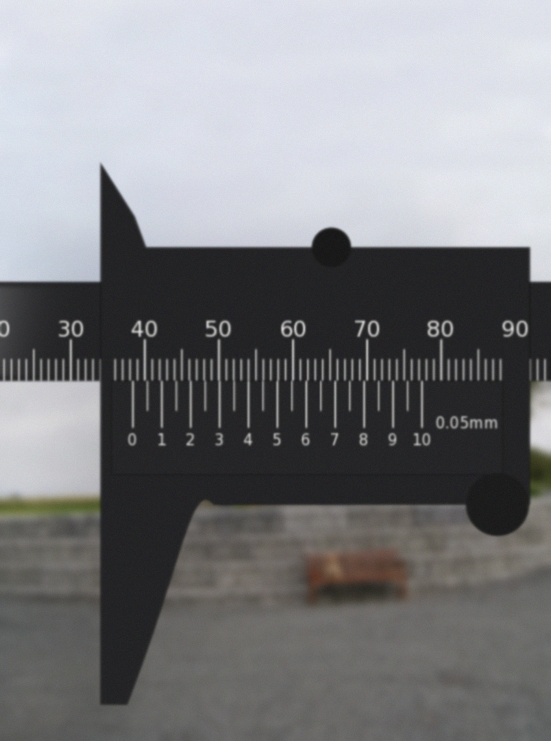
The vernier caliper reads {"value": 38.4, "unit": "mm"}
